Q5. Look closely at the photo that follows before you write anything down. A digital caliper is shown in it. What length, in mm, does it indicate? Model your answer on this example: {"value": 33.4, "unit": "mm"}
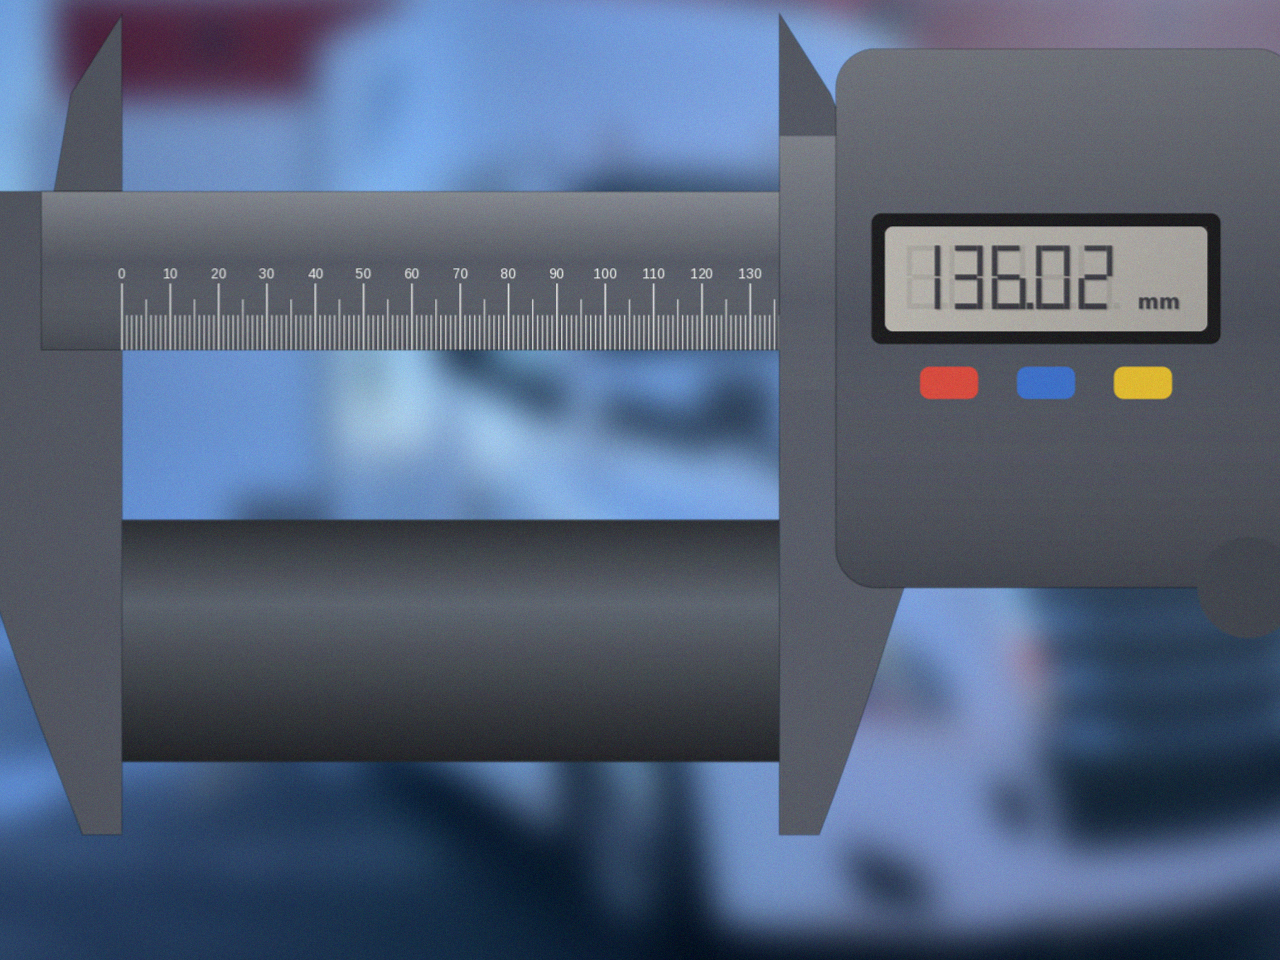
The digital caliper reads {"value": 136.02, "unit": "mm"}
